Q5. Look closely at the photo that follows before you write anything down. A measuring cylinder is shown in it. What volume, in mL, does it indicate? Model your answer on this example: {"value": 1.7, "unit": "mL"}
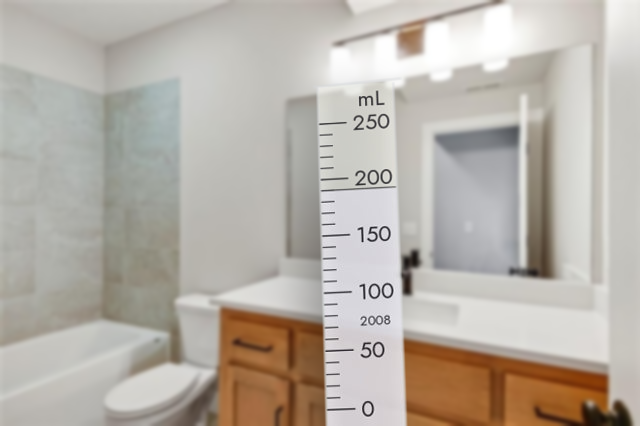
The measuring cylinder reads {"value": 190, "unit": "mL"}
